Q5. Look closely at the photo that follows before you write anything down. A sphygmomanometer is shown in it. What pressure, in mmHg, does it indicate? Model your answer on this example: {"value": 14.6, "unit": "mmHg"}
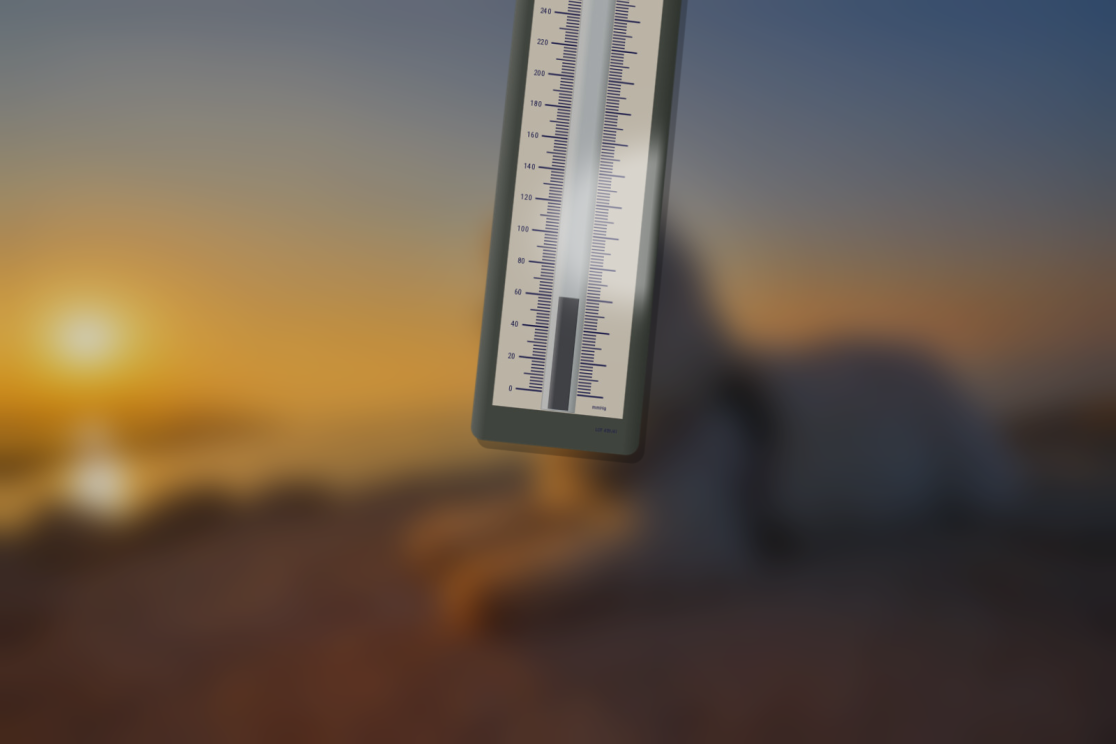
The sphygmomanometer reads {"value": 60, "unit": "mmHg"}
